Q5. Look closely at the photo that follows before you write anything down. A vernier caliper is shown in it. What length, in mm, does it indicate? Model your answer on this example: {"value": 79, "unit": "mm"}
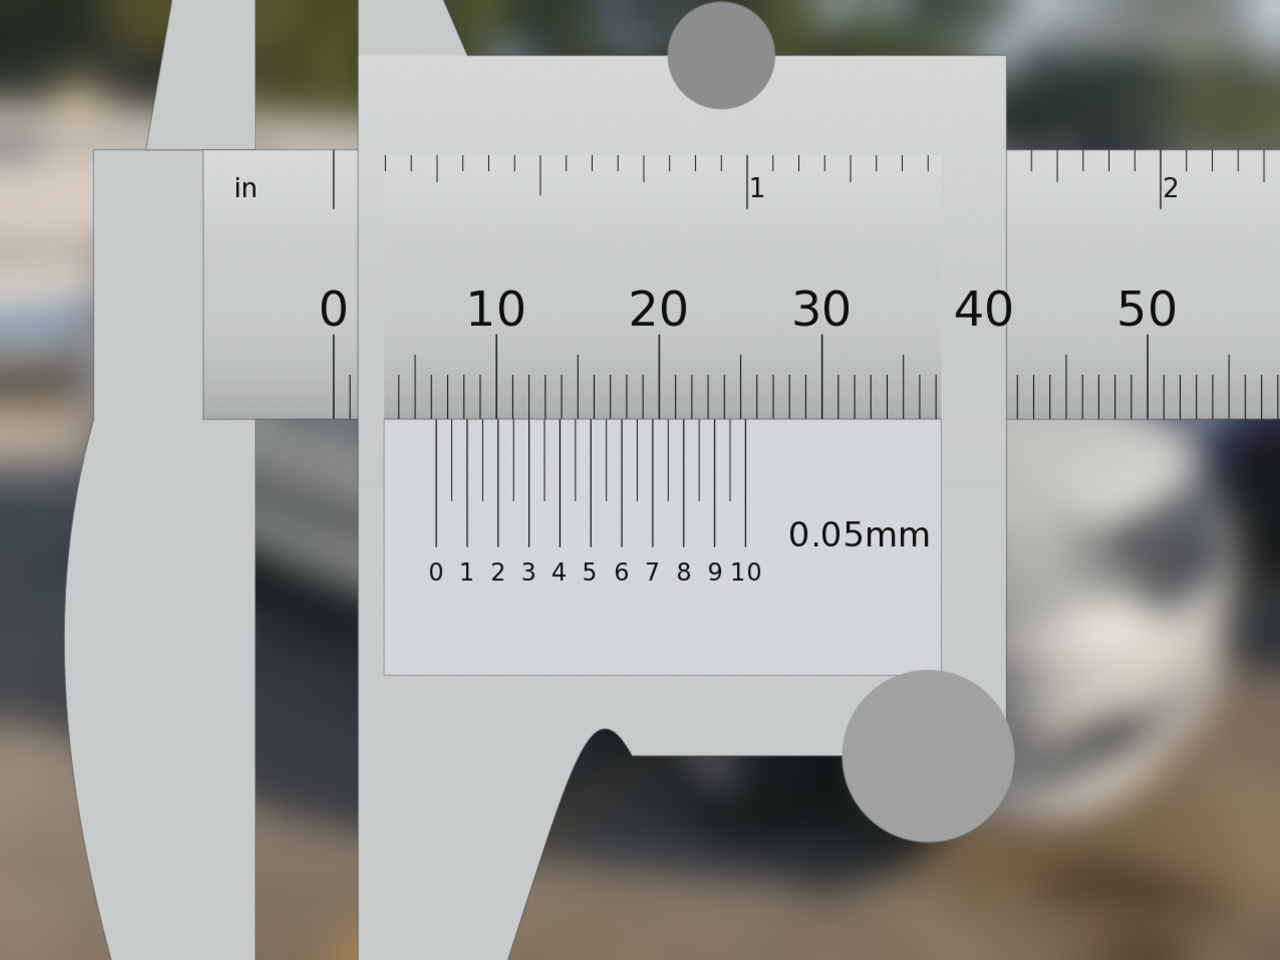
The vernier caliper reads {"value": 6.3, "unit": "mm"}
